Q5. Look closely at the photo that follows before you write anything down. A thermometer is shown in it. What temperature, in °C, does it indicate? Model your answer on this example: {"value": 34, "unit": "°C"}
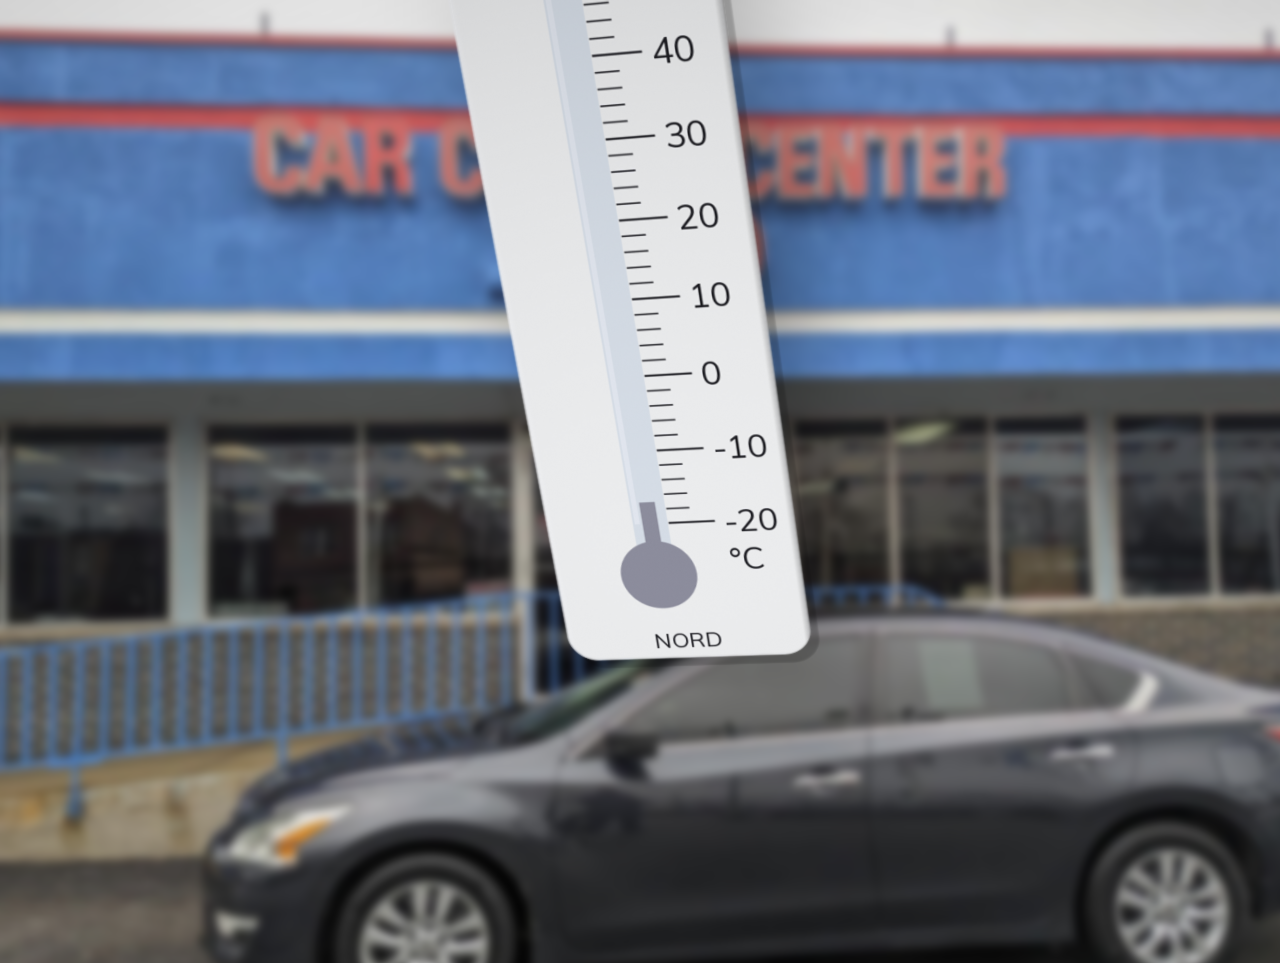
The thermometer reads {"value": -17, "unit": "°C"}
